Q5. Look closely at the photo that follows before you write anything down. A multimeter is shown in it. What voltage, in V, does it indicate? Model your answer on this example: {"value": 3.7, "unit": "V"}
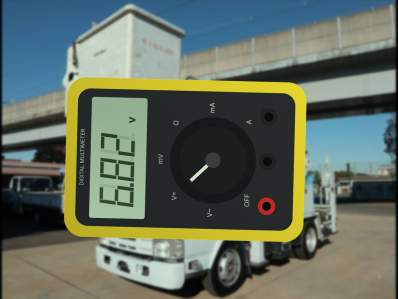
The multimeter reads {"value": 6.82, "unit": "V"}
